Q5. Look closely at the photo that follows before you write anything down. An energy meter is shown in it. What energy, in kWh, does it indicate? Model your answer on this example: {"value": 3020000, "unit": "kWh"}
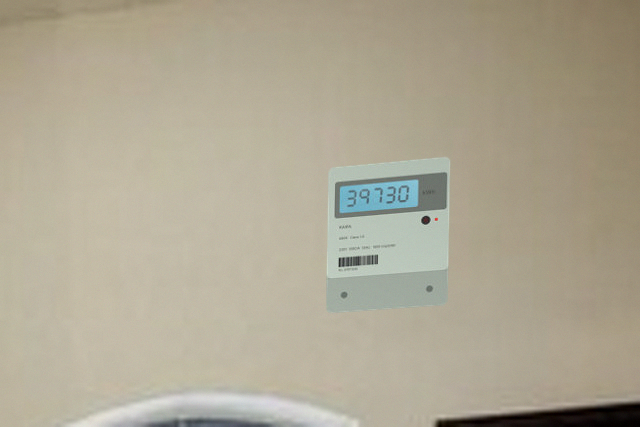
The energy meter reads {"value": 39730, "unit": "kWh"}
